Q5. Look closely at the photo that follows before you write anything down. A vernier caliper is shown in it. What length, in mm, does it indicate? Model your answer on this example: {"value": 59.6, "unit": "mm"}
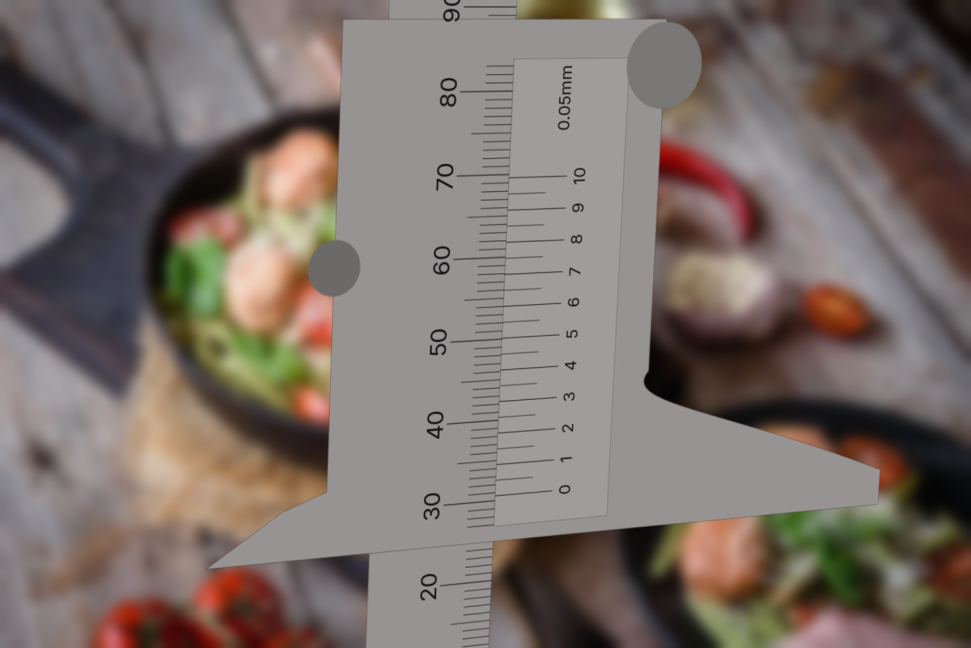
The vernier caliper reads {"value": 30.6, "unit": "mm"}
